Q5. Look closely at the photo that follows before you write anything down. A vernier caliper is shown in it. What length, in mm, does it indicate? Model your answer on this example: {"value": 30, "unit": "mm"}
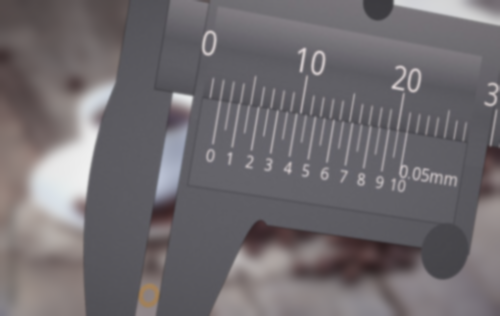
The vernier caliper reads {"value": 2.0, "unit": "mm"}
